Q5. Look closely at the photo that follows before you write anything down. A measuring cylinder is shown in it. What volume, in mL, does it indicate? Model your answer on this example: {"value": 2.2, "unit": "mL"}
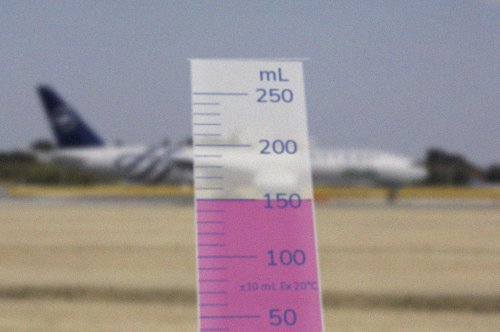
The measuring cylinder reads {"value": 150, "unit": "mL"}
